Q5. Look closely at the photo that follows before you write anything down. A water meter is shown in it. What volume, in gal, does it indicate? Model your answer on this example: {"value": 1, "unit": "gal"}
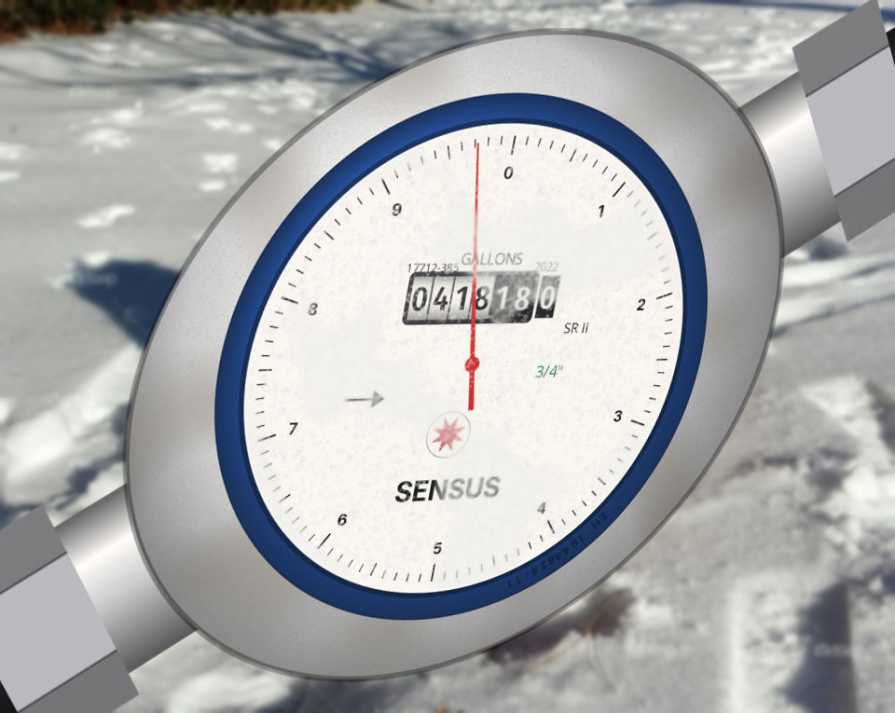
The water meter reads {"value": 418179.7, "unit": "gal"}
